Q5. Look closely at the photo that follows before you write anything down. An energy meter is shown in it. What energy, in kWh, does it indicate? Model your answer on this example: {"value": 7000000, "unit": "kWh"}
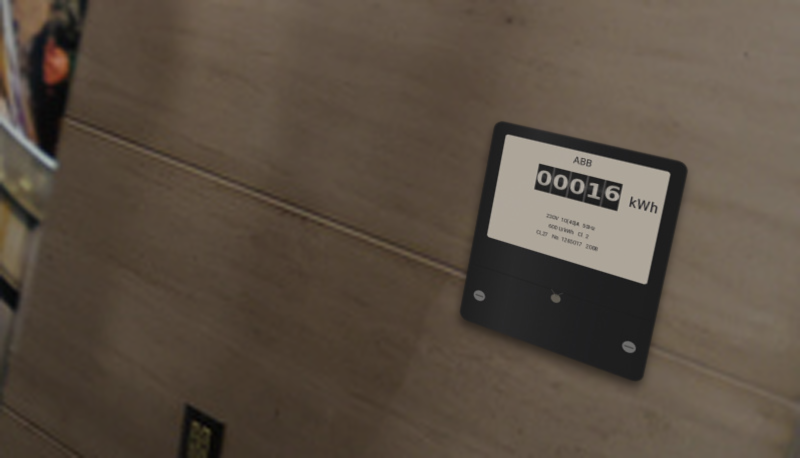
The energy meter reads {"value": 16, "unit": "kWh"}
